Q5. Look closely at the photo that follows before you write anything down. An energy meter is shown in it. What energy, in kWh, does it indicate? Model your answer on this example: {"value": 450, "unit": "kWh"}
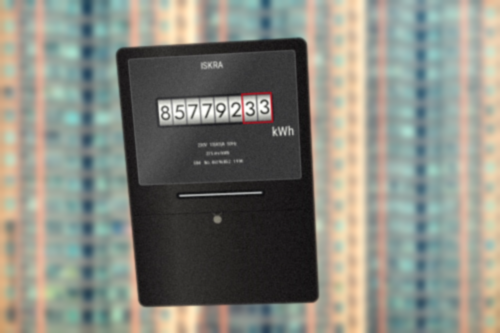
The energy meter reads {"value": 857792.33, "unit": "kWh"}
